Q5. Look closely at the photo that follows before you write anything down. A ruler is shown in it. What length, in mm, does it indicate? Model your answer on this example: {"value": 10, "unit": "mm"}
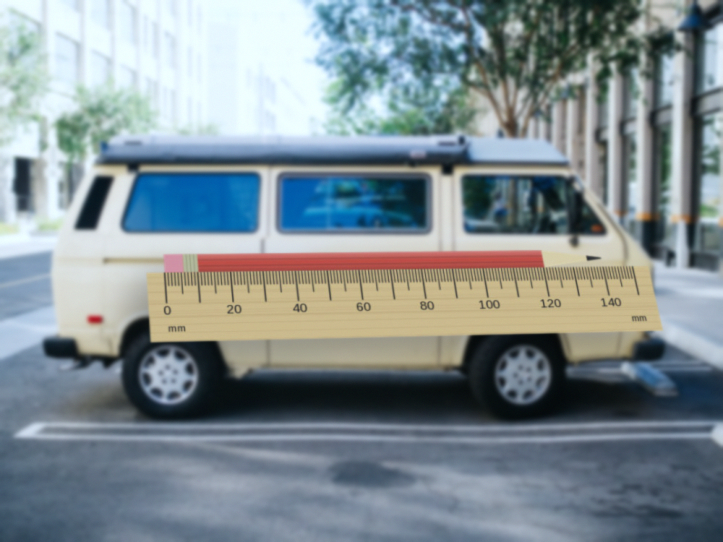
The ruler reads {"value": 140, "unit": "mm"}
